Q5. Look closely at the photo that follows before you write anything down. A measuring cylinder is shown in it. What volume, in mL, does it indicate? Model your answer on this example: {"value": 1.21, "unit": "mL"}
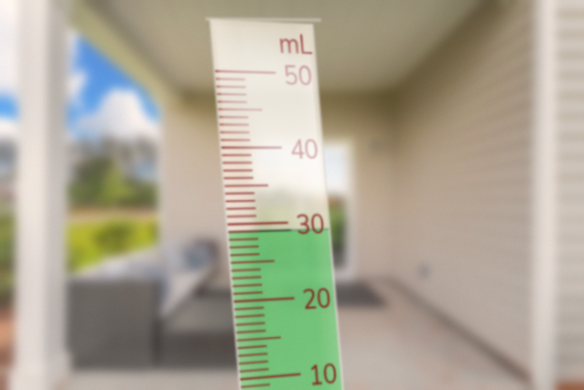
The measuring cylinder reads {"value": 29, "unit": "mL"}
